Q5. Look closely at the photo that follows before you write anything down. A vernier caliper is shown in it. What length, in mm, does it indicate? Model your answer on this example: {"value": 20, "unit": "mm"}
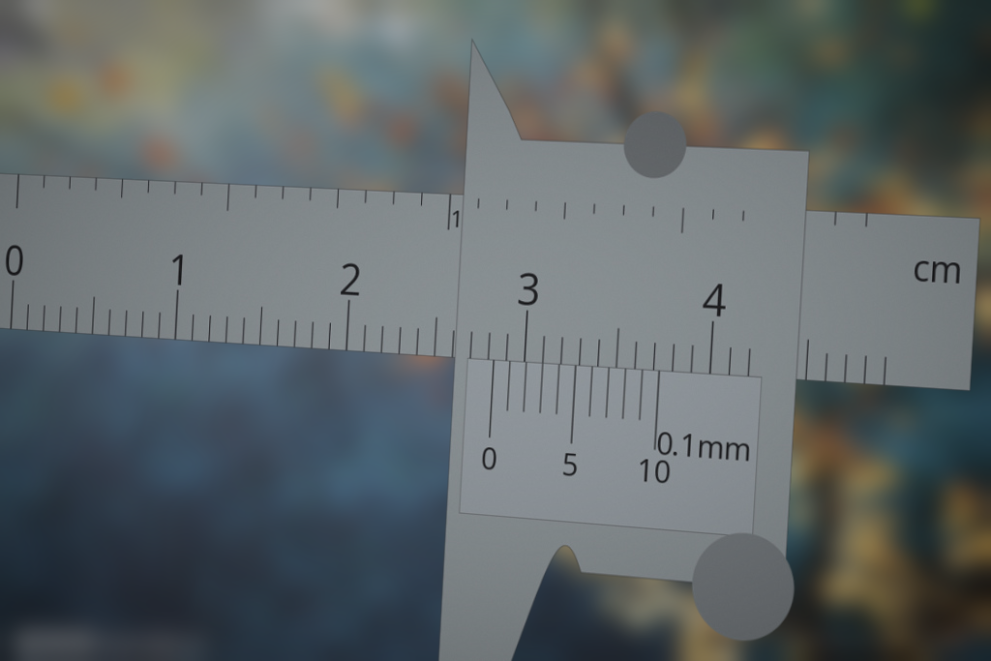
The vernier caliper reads {"value": 28.3, "unit": "mm"}
